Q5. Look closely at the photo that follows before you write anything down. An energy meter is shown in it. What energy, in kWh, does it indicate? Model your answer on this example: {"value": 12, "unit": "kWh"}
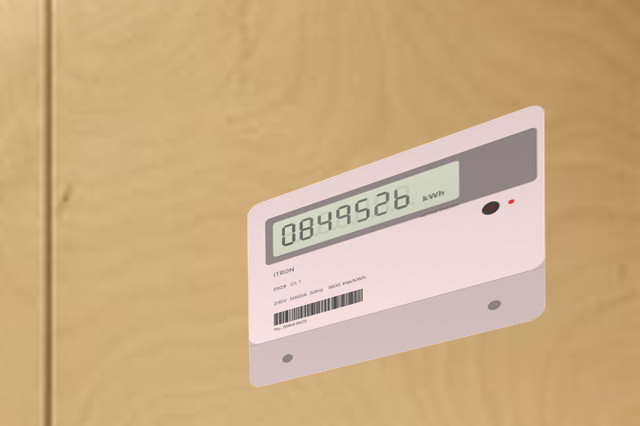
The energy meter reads {"value": 849526, "unit": "kWh"}
